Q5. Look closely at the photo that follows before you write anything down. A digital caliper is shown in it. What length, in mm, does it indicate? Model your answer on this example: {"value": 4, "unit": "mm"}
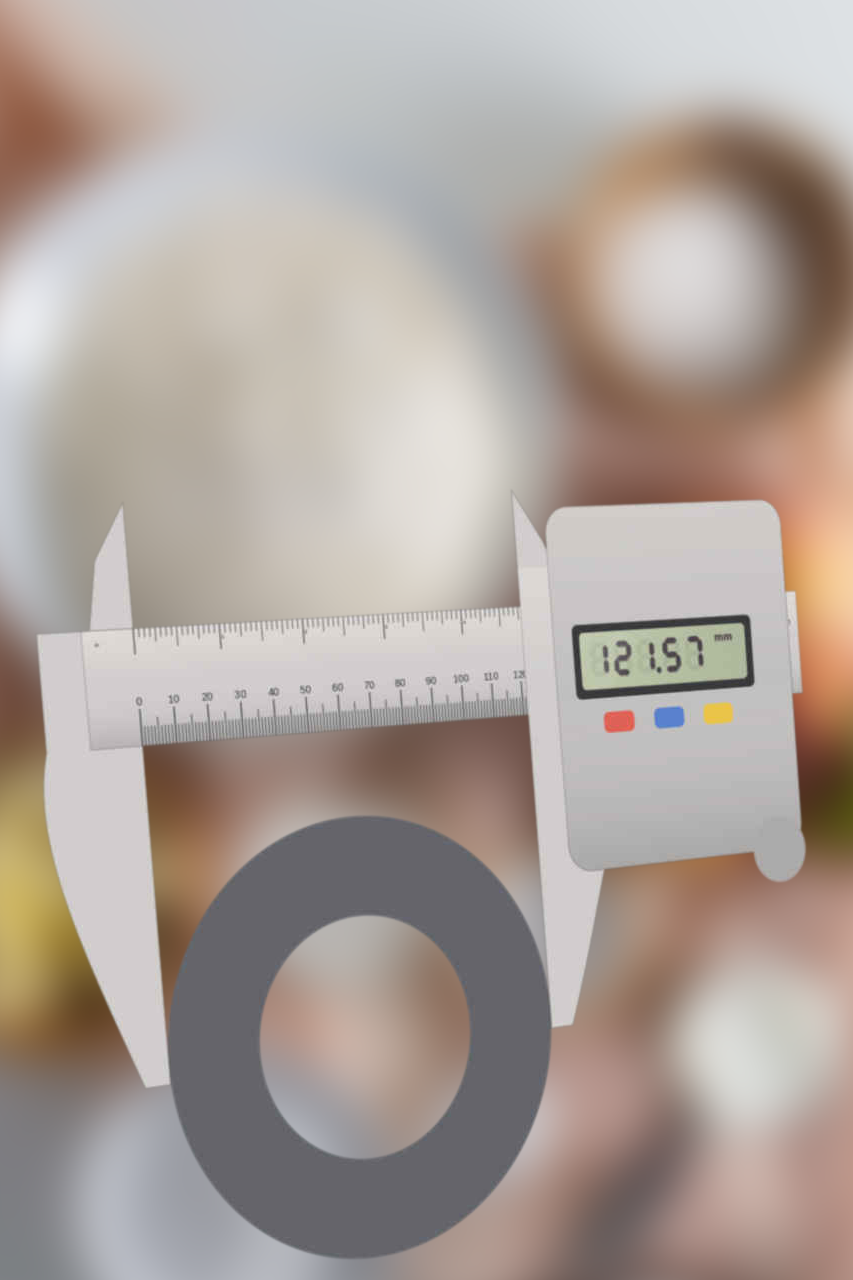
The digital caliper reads {"value": 121.57, "unit": "mm"}
